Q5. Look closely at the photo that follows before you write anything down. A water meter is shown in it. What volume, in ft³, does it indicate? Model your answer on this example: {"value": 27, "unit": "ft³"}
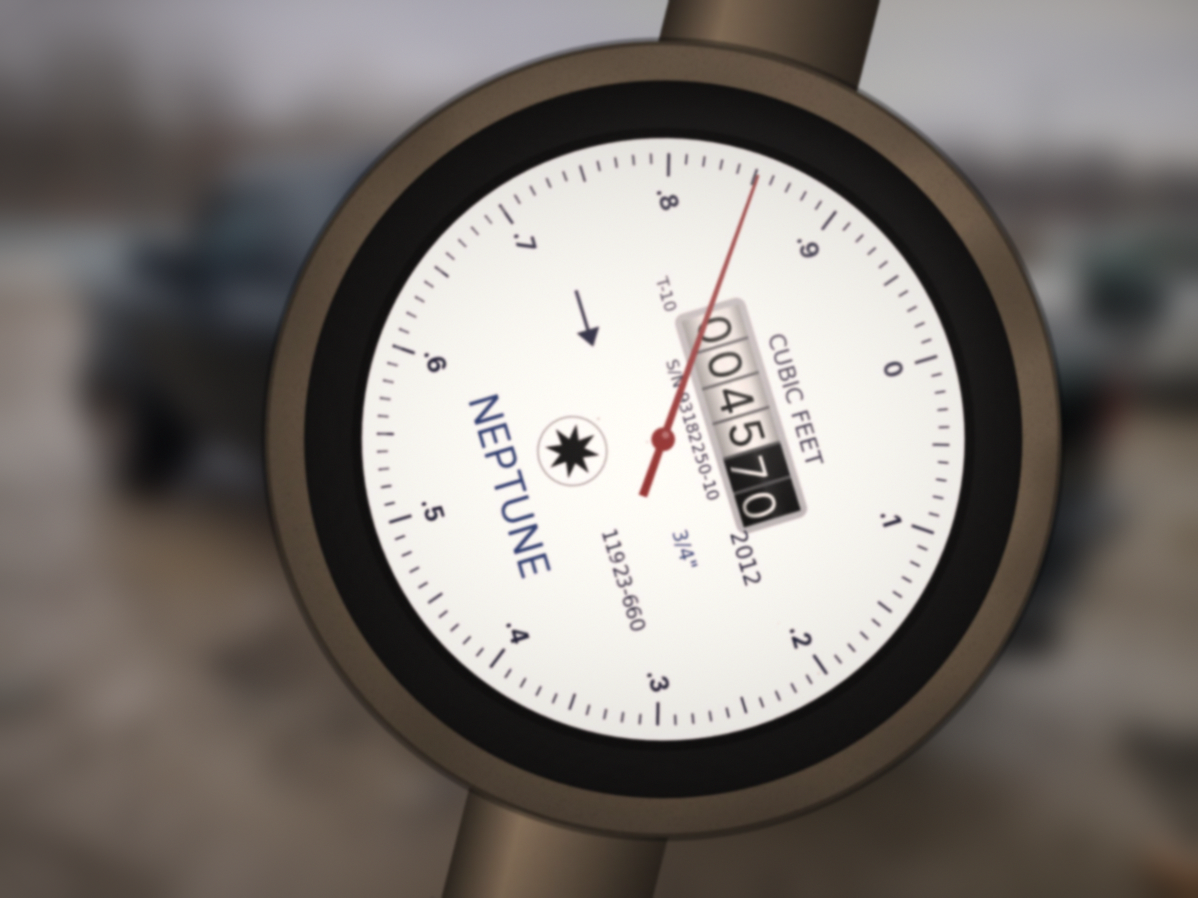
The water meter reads {"value": 4569.85, "unit": "ft³"}
